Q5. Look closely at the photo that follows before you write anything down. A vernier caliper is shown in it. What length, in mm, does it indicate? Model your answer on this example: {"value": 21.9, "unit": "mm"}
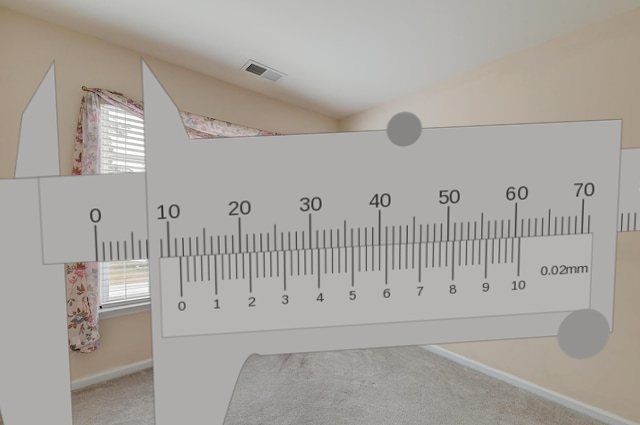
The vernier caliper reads {"value": 11.6, "unit": "mm"}
